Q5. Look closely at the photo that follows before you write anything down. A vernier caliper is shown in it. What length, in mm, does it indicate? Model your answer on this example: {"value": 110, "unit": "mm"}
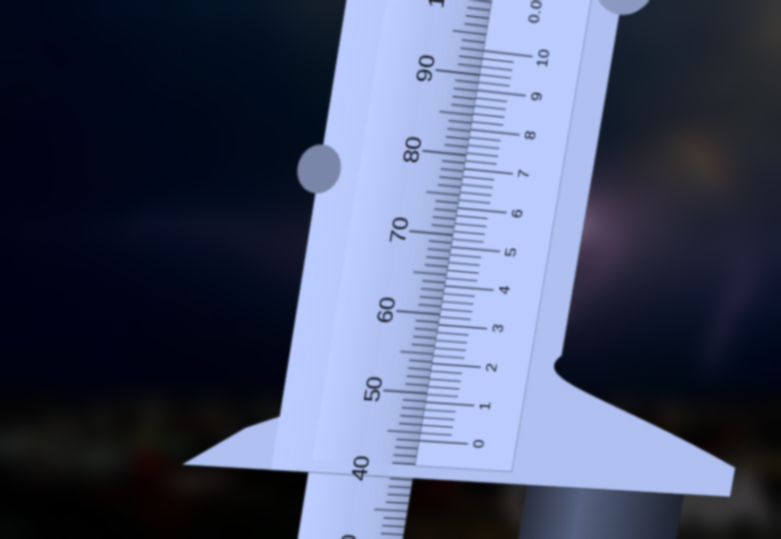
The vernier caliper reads {"value": 44.0, "unit": "mm"}
